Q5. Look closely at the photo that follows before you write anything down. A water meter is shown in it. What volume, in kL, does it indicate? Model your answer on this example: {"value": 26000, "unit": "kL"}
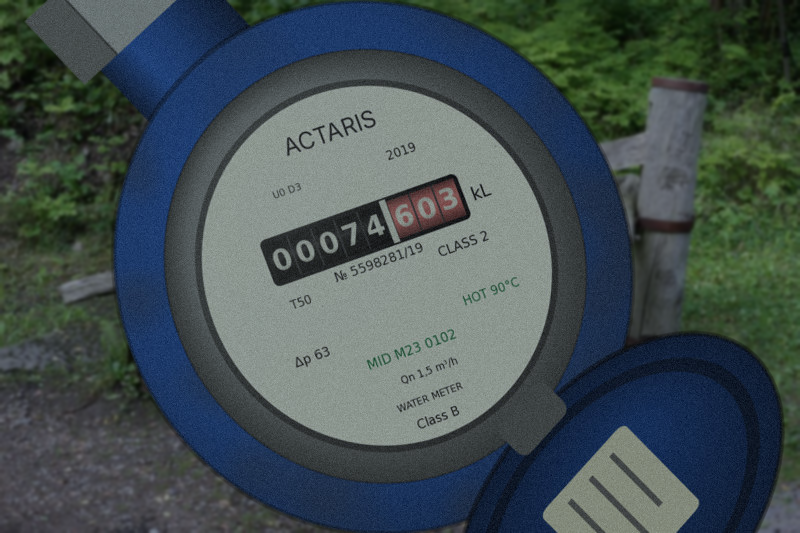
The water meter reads {"value": 74.603, "unit": "kL"}
